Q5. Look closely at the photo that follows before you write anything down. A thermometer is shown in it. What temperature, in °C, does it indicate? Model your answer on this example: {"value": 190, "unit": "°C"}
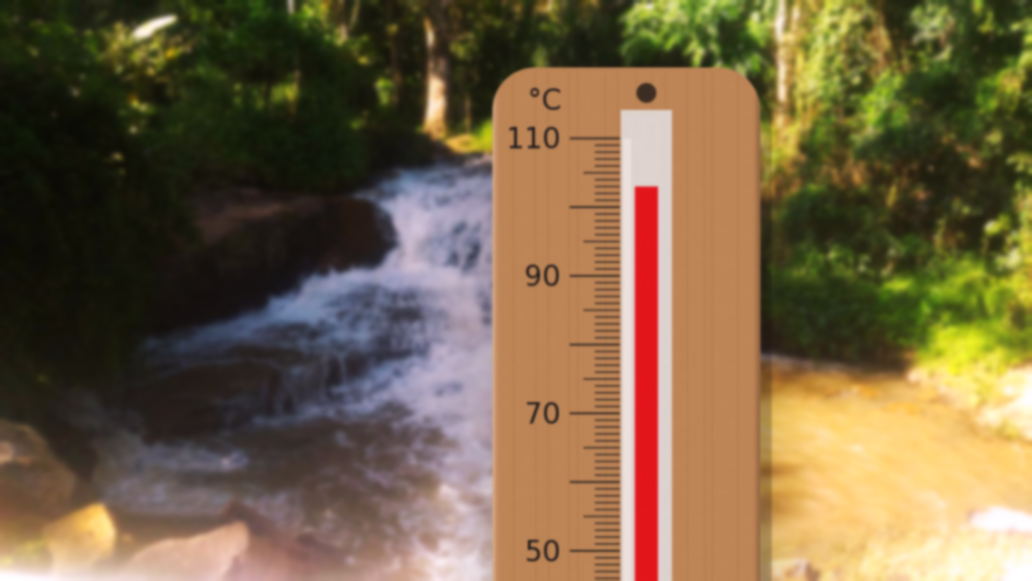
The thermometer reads {"value": 103, "unit": "°C"}
